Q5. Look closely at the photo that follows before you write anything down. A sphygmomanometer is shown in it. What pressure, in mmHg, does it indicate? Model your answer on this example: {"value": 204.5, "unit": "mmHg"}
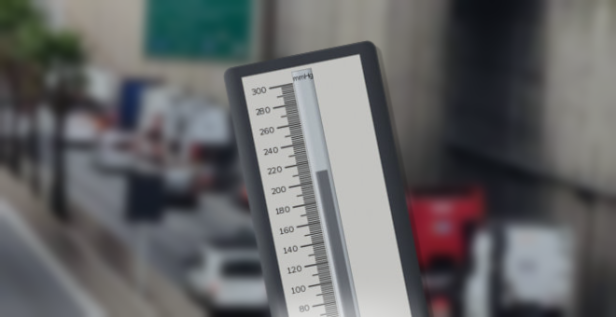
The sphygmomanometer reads {"value": 210, "unit": "mmHg"}
